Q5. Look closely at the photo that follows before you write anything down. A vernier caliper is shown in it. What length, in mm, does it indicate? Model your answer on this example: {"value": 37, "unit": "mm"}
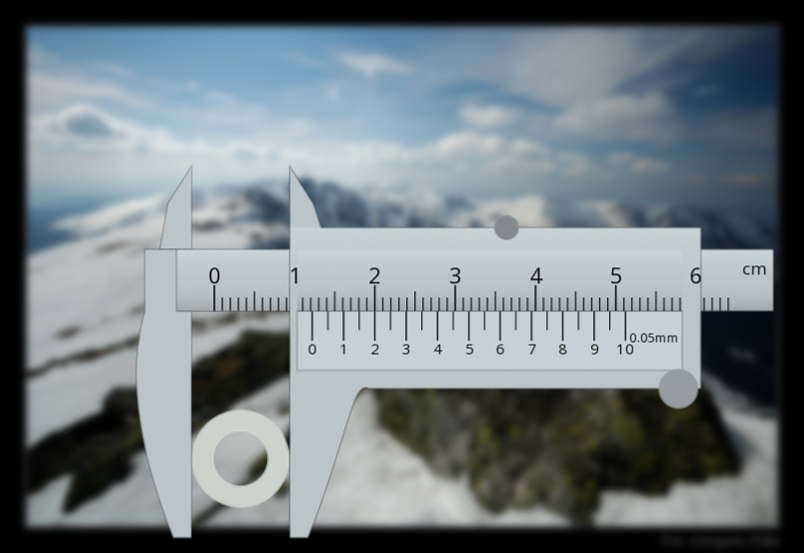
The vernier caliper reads {"value": 12.2, "unit": "mm"}
